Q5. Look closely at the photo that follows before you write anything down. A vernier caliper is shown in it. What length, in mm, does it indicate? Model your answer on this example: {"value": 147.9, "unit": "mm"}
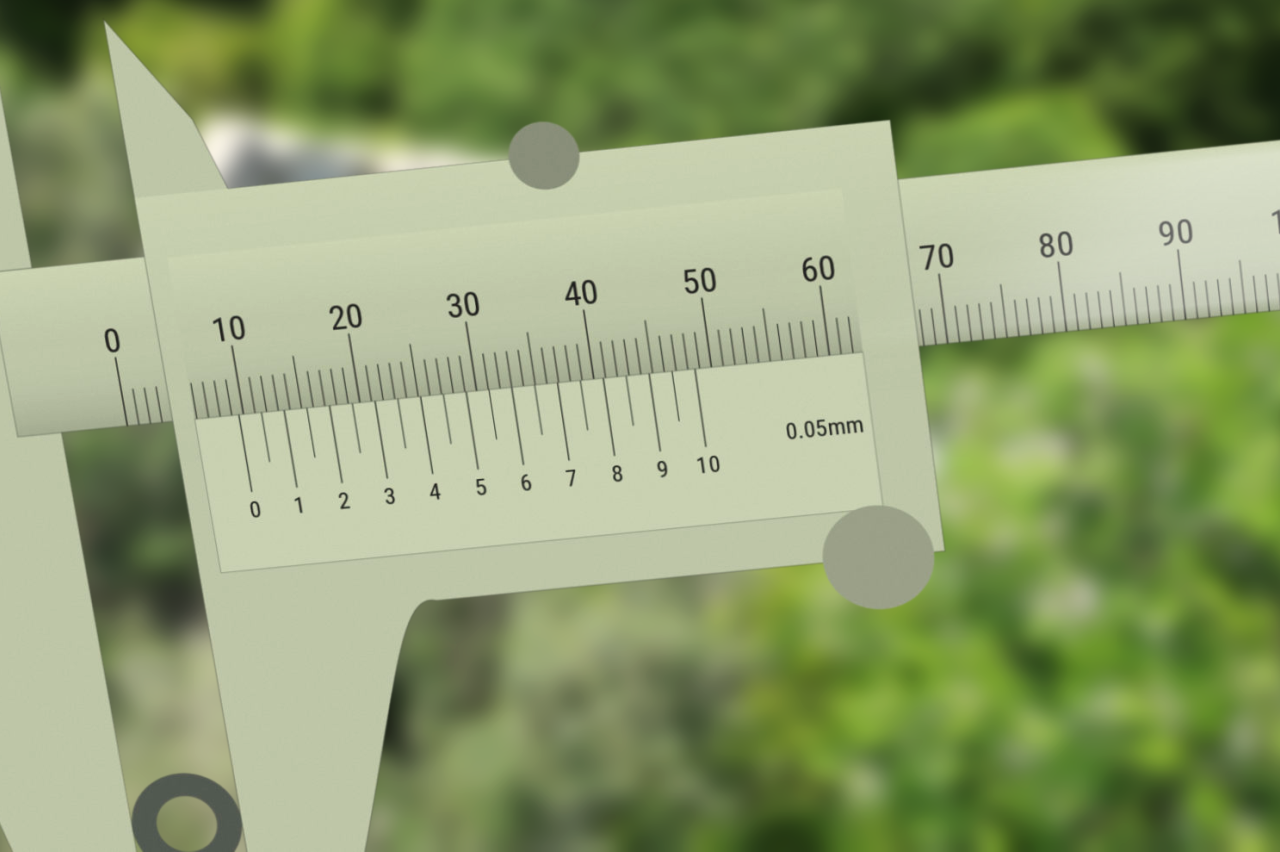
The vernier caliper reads {"value": 9.6, "unit": "mm"}
